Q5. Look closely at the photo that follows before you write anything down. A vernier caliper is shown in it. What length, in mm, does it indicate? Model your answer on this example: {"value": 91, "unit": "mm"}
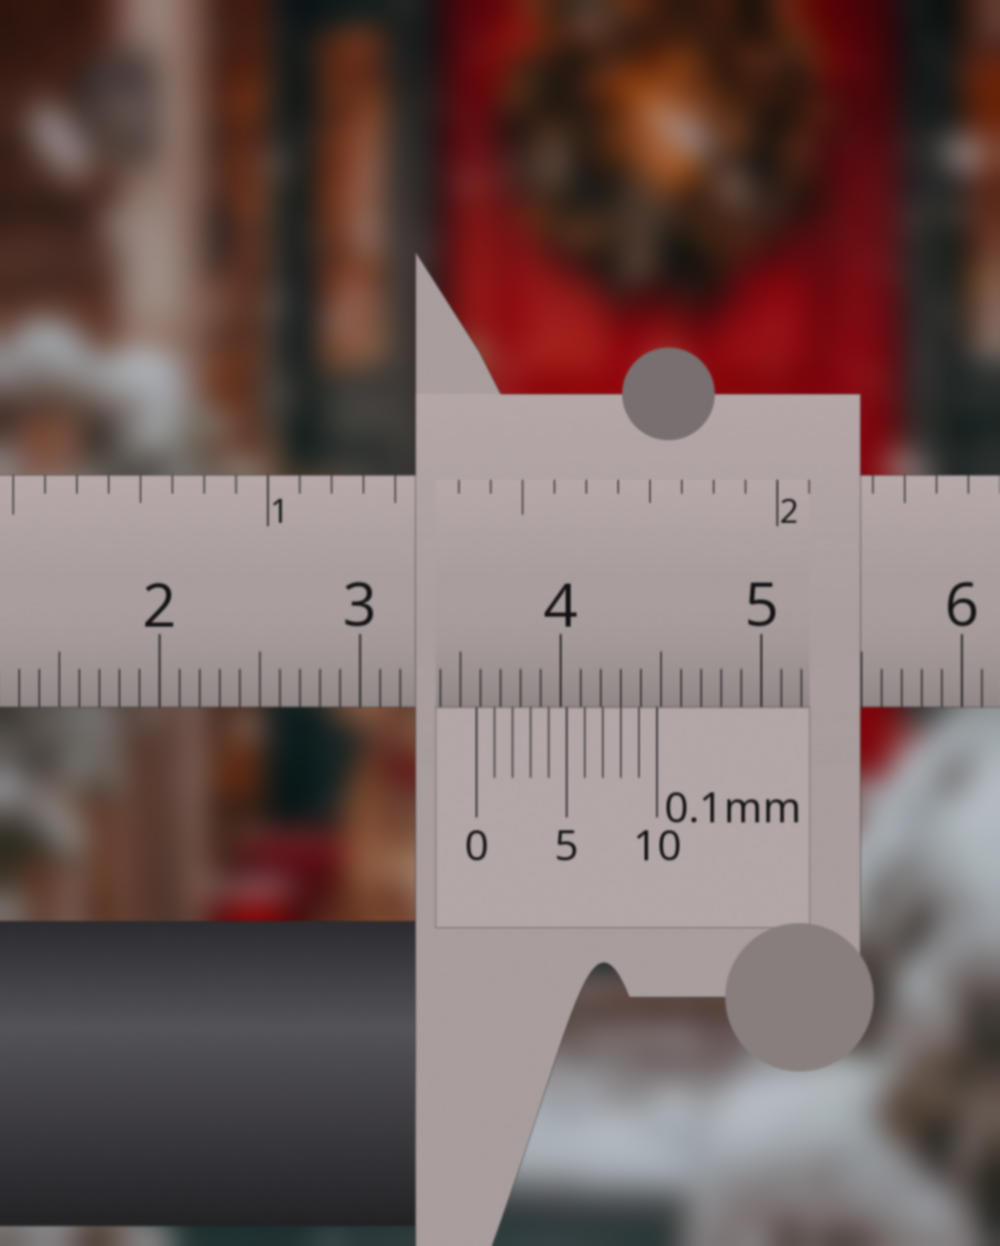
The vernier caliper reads {"value": 35.8, "unit": "mm"}
